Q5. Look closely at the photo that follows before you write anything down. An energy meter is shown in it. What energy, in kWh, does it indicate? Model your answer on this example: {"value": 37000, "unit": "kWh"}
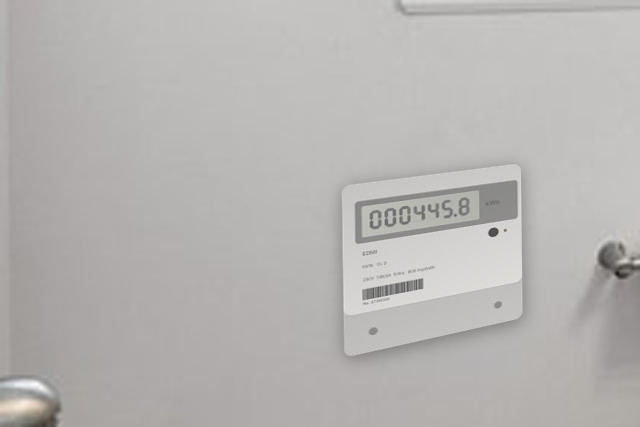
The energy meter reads {"value": 445.8, "unit": "kWh"}
